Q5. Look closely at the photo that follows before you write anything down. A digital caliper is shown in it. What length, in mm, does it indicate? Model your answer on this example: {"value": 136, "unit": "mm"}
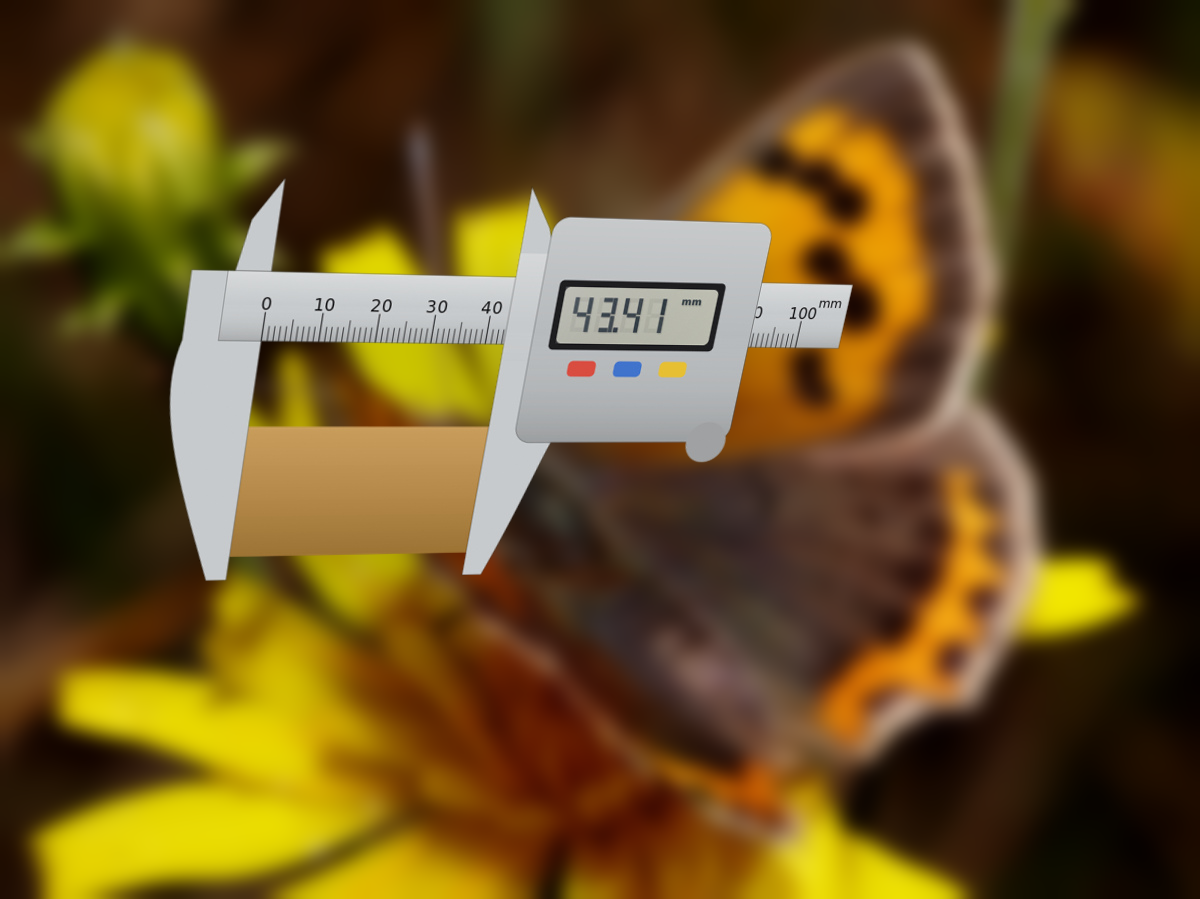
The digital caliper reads {"value": 43.41, "unit": "mm"}
